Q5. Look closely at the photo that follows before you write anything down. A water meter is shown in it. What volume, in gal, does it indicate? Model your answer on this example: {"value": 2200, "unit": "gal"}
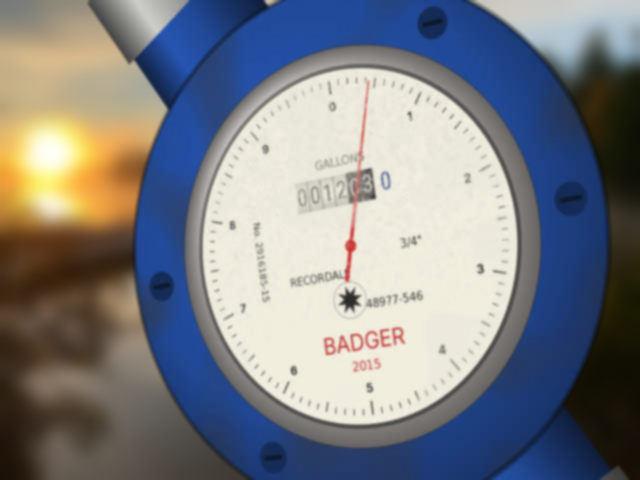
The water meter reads {"value": 12030.4, "unit": "gal"}
